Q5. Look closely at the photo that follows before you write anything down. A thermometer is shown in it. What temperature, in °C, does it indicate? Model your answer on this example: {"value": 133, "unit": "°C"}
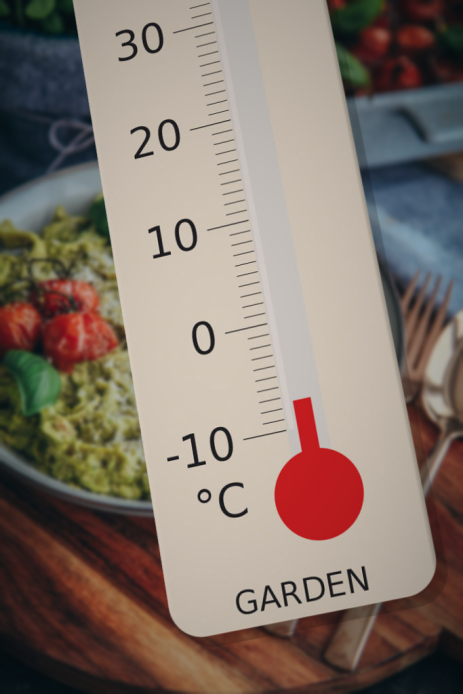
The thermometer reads {"value": -7.5, "unit": "°C"}
